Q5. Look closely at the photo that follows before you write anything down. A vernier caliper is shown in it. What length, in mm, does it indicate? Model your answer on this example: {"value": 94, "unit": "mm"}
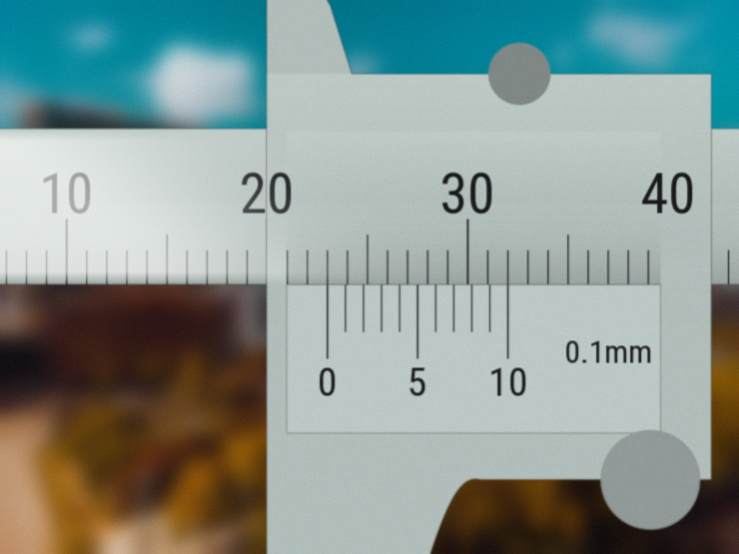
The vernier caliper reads {"value": 23.0, "unit": "mm"}
